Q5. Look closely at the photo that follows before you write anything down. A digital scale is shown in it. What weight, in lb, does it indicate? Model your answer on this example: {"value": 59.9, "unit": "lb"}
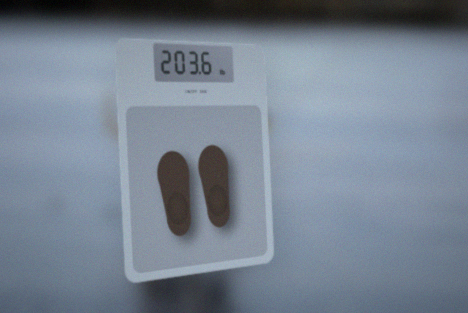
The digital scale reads {"value": 203.6, "unit": "lb"}
